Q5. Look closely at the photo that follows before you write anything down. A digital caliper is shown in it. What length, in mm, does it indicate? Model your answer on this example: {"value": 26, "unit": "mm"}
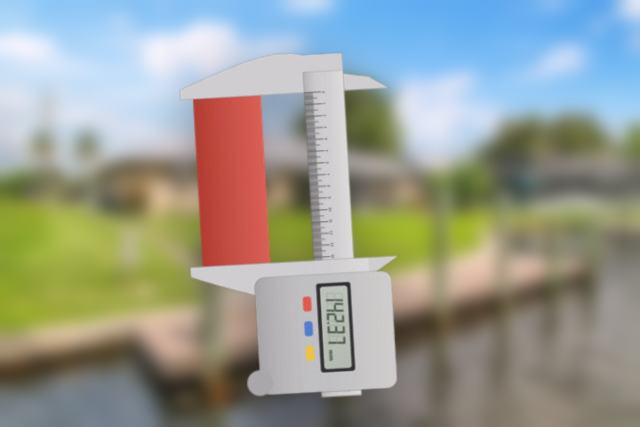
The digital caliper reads {"value": 142.37, "unit": "mm"}
